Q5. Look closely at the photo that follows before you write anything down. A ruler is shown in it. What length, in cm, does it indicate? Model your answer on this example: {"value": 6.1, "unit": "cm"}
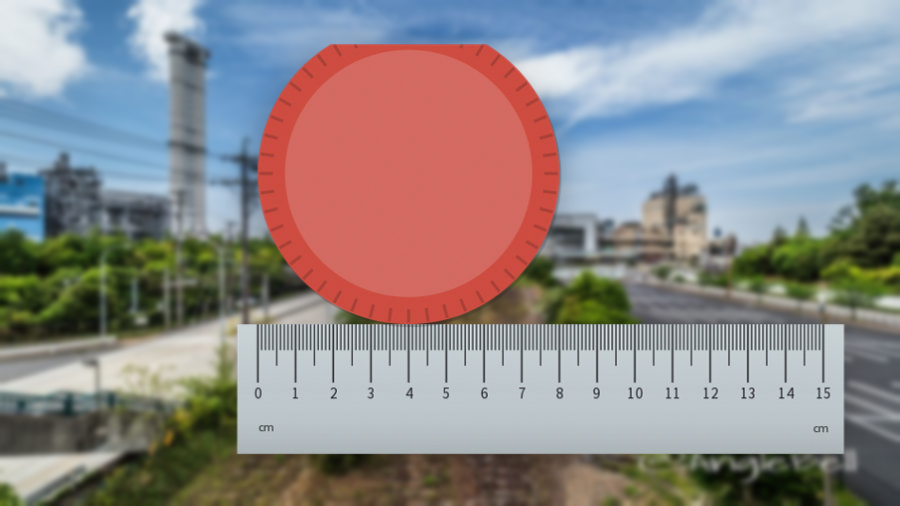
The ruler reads {"value": 8, "unit": "cm"}
